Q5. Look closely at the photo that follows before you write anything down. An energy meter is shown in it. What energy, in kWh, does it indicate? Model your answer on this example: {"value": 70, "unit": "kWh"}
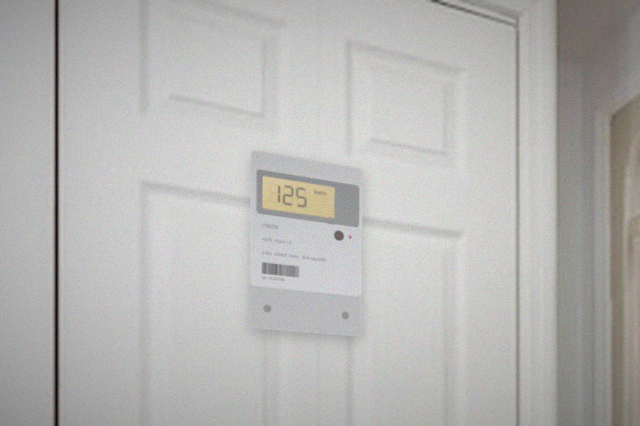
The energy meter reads {"value": 125, "unit": "kWh"}
